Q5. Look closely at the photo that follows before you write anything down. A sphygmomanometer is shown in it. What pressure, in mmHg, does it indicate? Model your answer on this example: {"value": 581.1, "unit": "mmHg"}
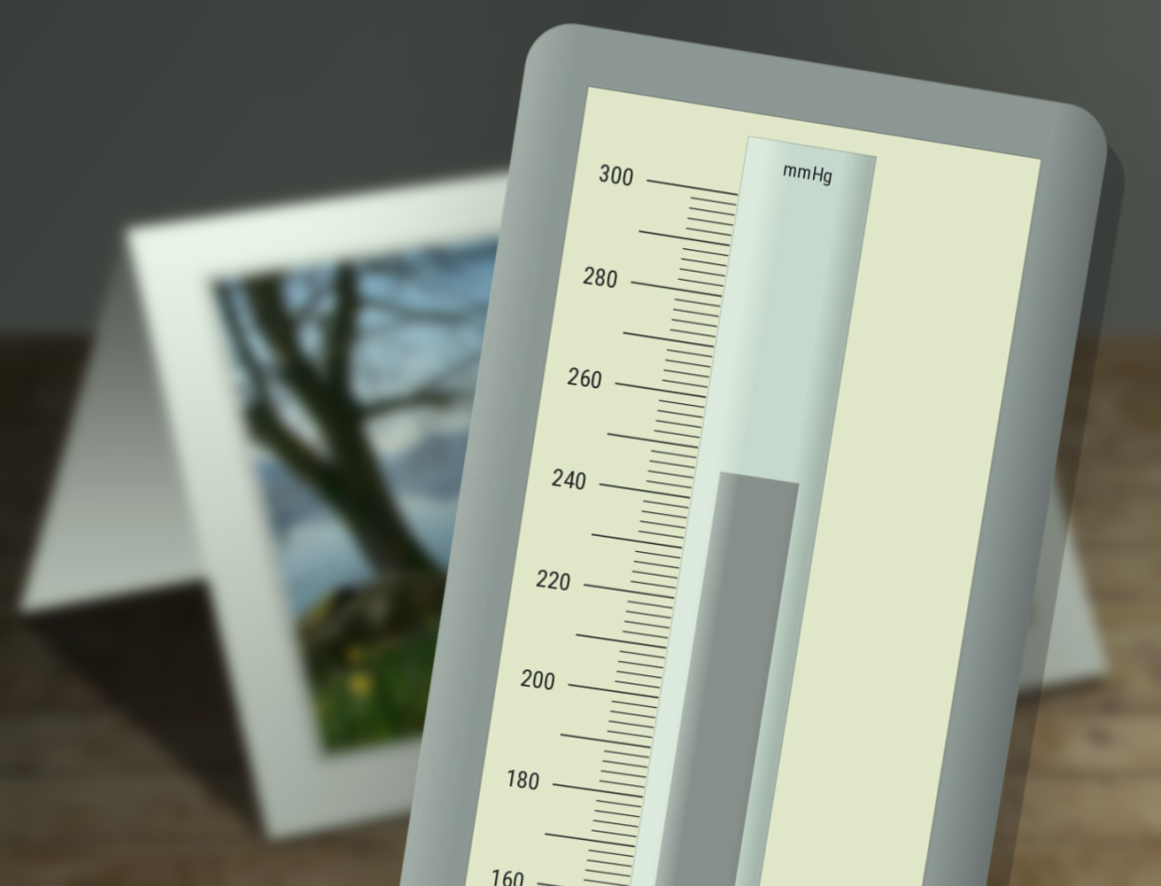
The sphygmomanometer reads {"value": 246, "unit": "mmHg"}
